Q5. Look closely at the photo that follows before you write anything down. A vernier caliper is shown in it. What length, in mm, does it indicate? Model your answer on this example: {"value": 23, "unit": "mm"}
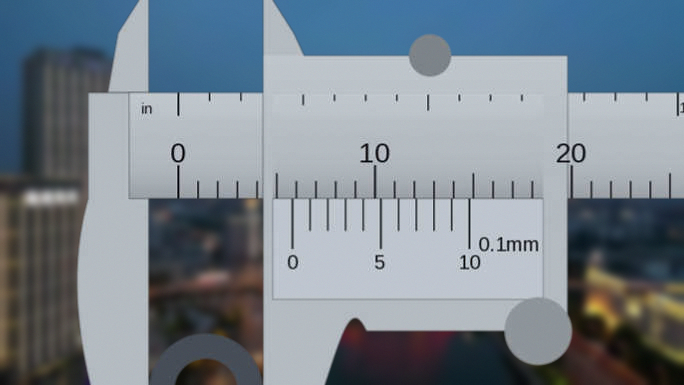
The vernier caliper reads {"value": 5.8, "unit": "mm"}
